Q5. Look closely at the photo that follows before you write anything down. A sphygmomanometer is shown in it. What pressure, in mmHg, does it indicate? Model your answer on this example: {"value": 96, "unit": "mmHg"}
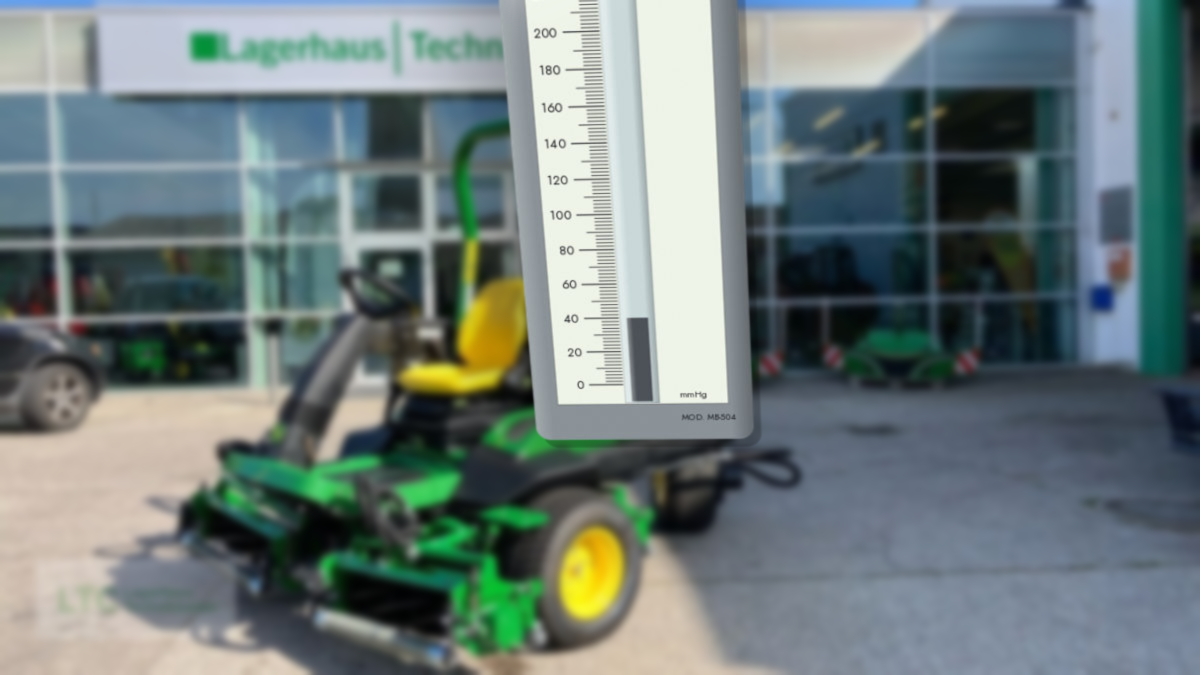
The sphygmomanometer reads {"value": 40, "unit": "mmHg"}
